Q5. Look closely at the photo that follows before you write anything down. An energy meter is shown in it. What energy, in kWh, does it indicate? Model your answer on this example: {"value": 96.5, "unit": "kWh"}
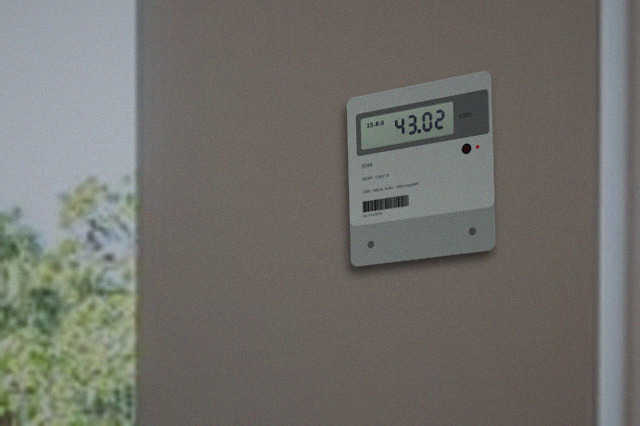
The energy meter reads {"value": 43.02, "unit": "kWh"}
